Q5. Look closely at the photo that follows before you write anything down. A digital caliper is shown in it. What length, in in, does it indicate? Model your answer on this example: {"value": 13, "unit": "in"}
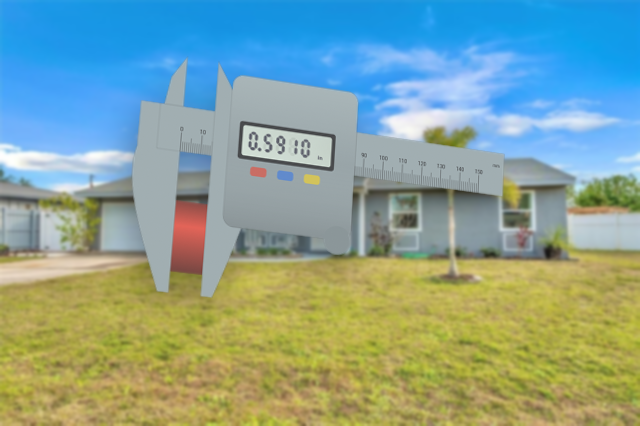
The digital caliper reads {"value": 0.5910, "unit": "in"}
